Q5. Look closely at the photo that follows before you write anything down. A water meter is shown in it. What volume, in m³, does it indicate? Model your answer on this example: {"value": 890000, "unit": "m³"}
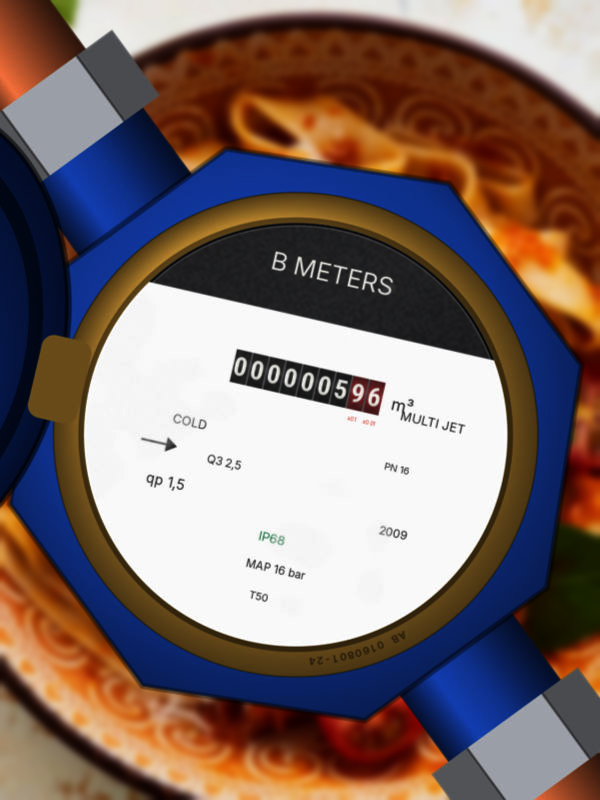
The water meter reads {"value": 5.96, "unit": "m³"}
